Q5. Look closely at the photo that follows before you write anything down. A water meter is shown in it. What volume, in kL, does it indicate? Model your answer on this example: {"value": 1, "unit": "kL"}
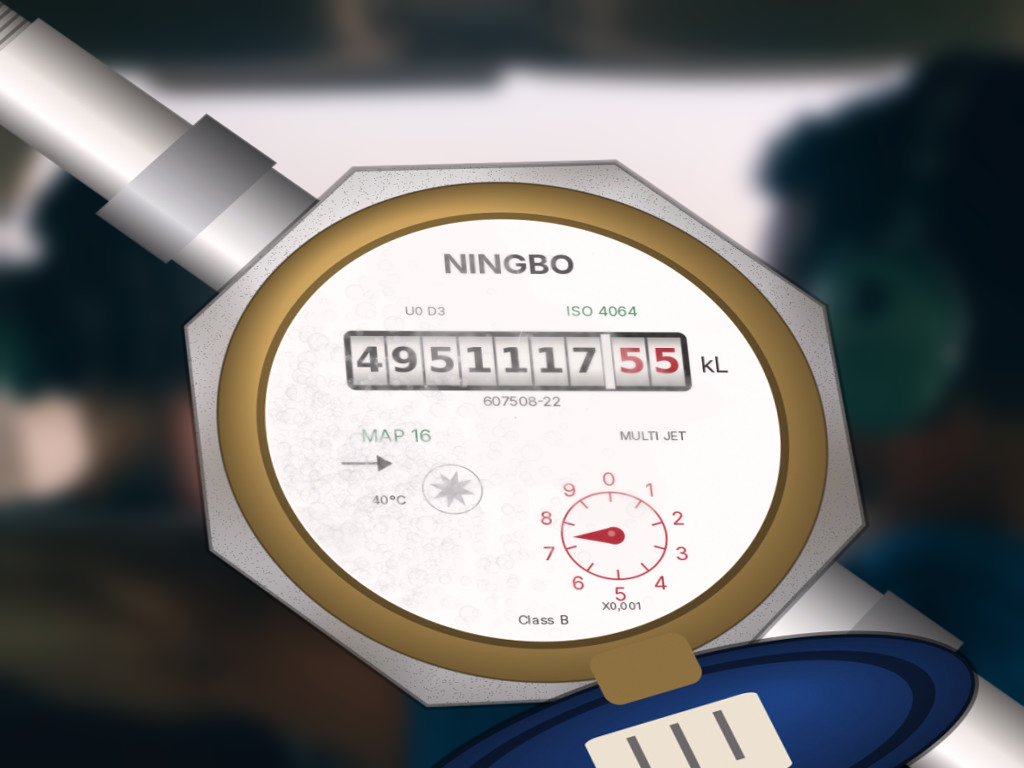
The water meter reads {"value": 4951117.557, "unit": "kL"}
